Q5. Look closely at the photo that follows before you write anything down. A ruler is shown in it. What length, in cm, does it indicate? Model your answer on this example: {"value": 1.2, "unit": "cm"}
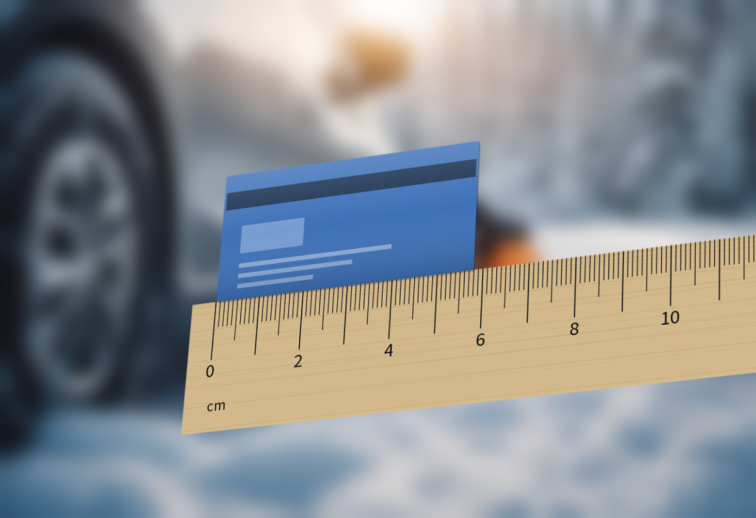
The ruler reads {"value": 5.8, "unit": "cm"}
